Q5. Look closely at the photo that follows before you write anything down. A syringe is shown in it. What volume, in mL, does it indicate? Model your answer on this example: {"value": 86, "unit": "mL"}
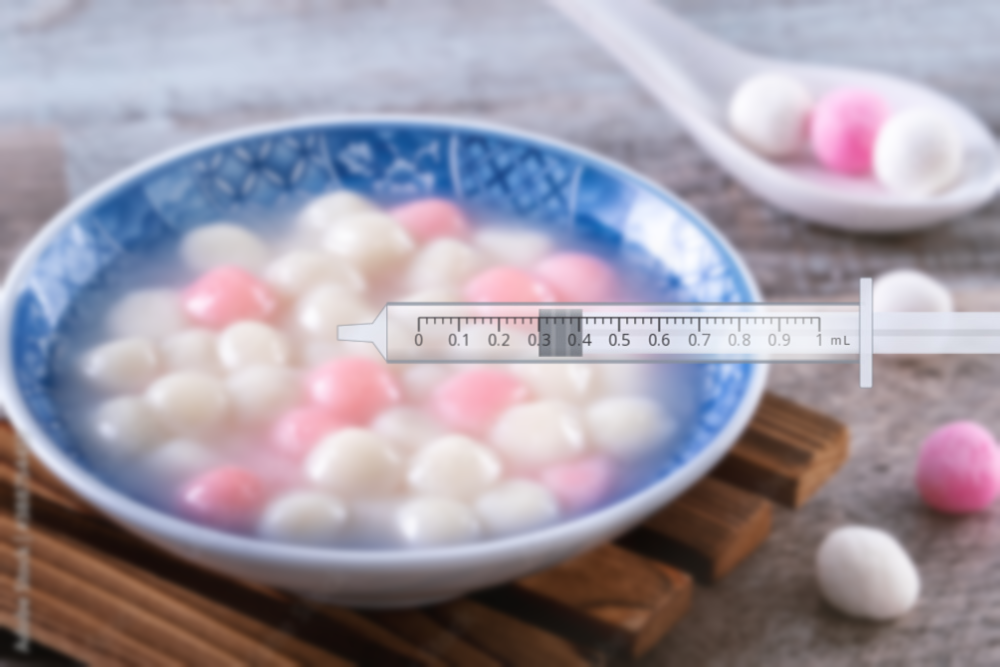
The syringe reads {"value": 0.3, "unit": "mL"}
